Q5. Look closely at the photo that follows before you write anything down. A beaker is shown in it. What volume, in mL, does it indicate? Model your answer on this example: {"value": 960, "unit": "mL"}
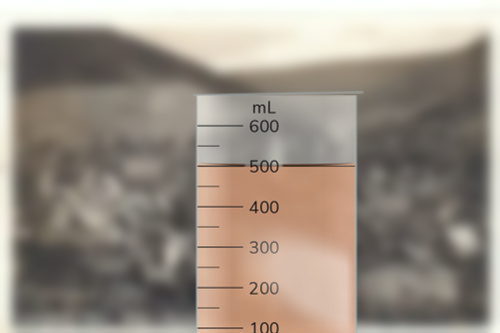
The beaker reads {"value": 500, "unit": "mL"}
